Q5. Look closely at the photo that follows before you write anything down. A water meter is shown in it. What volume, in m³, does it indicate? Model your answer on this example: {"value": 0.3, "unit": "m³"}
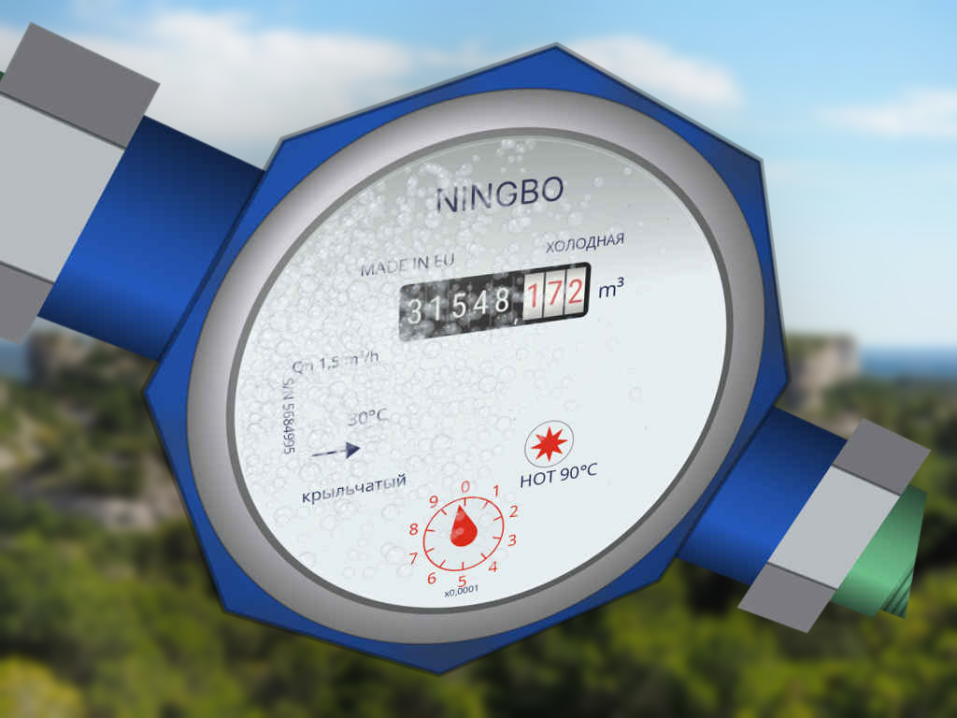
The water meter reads {"value": 31548.1719, "unit": "m³"}
